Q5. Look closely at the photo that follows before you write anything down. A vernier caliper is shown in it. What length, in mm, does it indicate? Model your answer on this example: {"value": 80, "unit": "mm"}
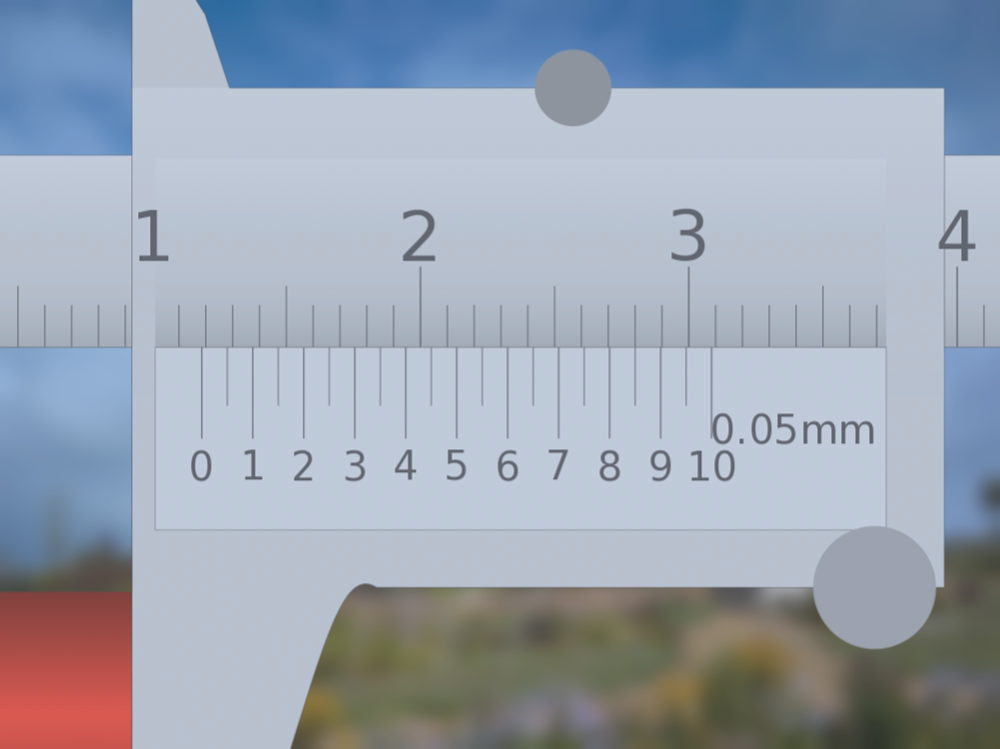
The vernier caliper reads {"value": 11.85, "unit": "mm"}
